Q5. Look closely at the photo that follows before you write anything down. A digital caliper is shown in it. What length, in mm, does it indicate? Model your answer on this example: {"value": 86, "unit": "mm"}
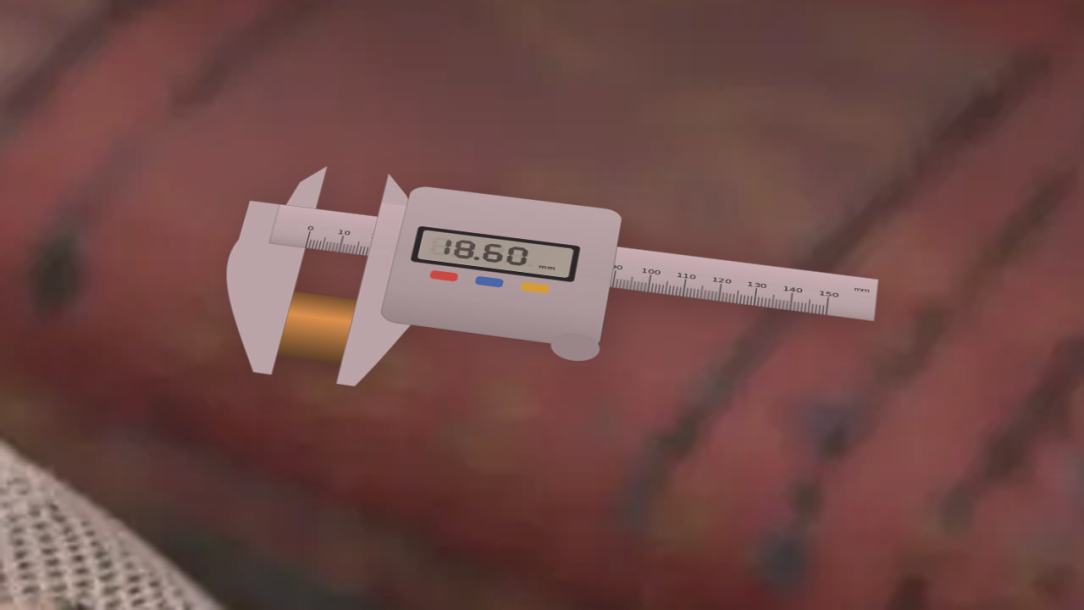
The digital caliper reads {"value": 18.60, "unit": "mm"}
